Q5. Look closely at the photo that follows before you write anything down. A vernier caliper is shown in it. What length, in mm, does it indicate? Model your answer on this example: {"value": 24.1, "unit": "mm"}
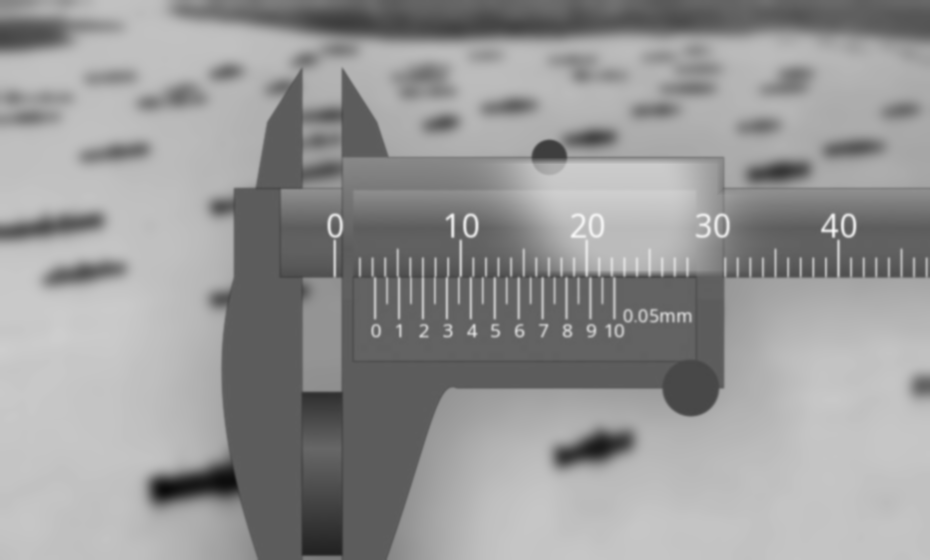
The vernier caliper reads {"value": 3.2, "unit": "mm"}
